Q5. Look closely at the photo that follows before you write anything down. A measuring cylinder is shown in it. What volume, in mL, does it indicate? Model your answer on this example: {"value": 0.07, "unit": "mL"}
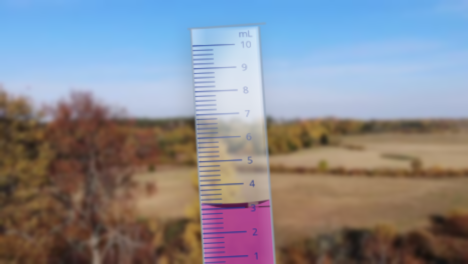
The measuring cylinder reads {"value": 3, "unit": "mL"}
